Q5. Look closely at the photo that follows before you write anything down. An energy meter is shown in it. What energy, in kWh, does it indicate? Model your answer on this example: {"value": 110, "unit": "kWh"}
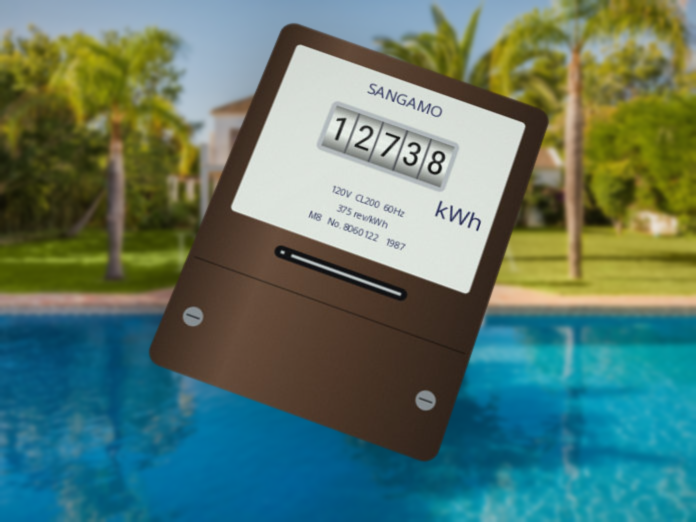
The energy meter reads {"value": 12738, "unit": "kWh"}
